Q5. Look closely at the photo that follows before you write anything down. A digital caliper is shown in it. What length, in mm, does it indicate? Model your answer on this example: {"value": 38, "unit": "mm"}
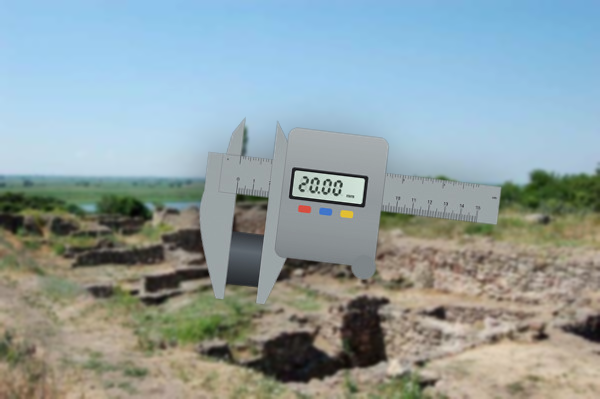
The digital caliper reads {"value": 20.00, "unit": "mm"}
